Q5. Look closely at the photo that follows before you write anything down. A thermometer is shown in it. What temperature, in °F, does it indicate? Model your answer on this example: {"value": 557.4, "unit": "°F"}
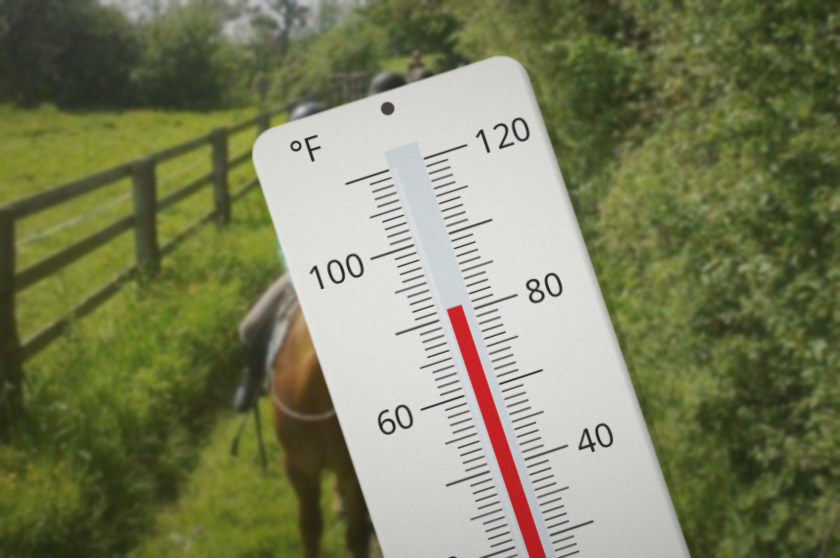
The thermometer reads {"value": 82, "unit": "°F"}
